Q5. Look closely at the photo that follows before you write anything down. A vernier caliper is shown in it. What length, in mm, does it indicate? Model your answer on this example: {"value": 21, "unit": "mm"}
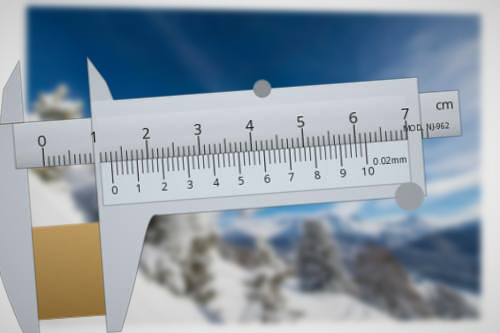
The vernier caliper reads {"value": 13.0, "unit": "mm"}
